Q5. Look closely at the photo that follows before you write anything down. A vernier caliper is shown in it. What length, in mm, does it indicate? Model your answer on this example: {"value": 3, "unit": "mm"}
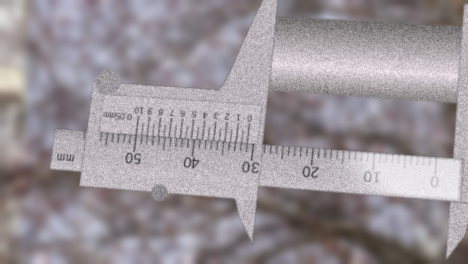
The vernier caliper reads {"value": 31.0, "unit": "mm"}
